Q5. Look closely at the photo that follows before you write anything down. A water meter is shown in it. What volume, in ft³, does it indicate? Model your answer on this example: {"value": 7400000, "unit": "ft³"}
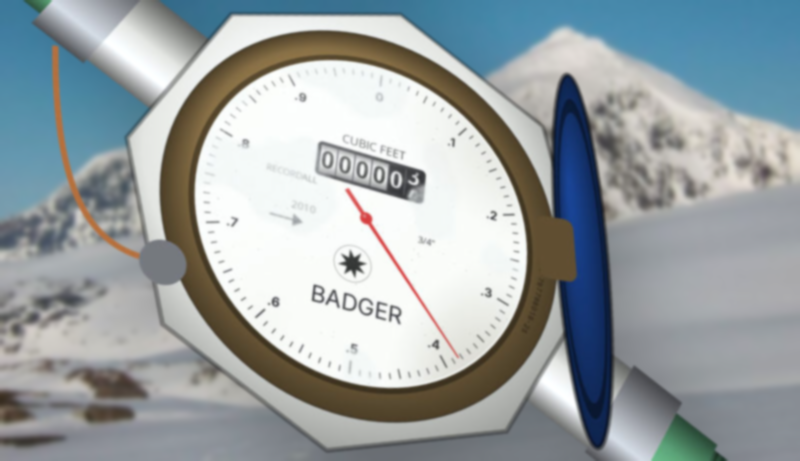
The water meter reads {"value": 3.38, "unit": "ft³"}
